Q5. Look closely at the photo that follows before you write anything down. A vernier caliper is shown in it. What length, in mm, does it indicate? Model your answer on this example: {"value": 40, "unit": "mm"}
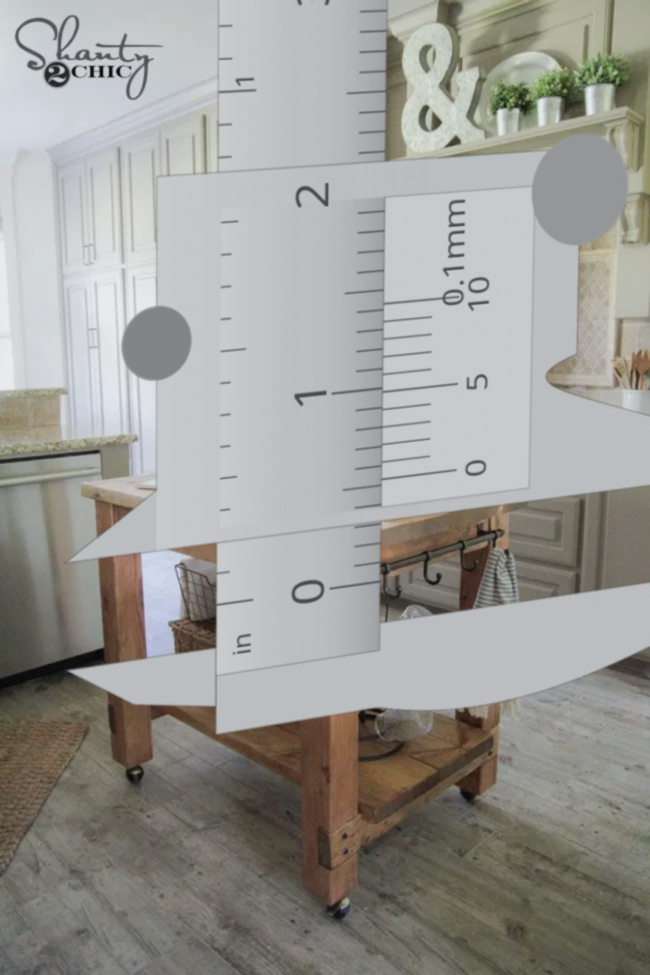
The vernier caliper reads {"value": 5.3, "unit": "mm"}
